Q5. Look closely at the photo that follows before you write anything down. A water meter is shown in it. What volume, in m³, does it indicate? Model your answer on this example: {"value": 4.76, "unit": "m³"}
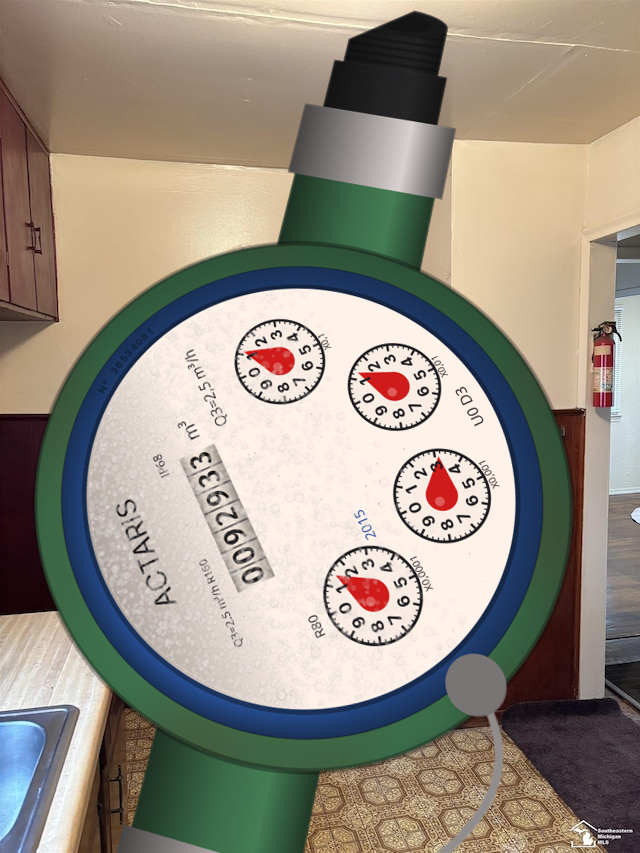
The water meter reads {"value": 92933.1131, "unit": "m³"}
